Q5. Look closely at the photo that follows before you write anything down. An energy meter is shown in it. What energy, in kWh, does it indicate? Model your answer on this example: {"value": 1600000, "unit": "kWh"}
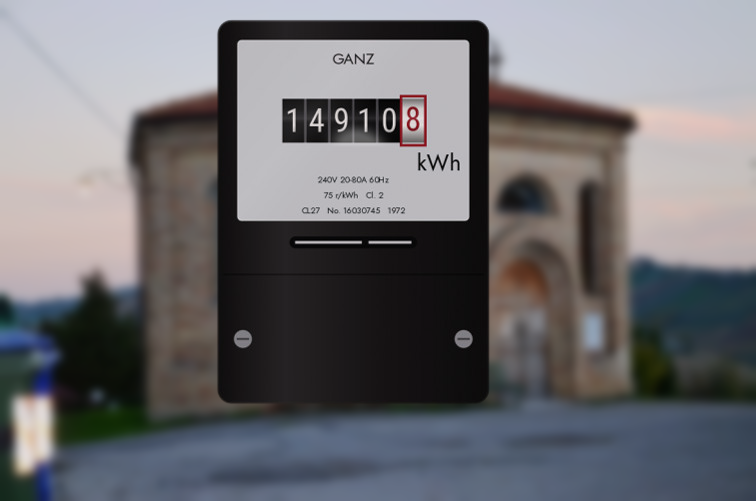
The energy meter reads {"value": 14910.8, "unit": "kWh"}
